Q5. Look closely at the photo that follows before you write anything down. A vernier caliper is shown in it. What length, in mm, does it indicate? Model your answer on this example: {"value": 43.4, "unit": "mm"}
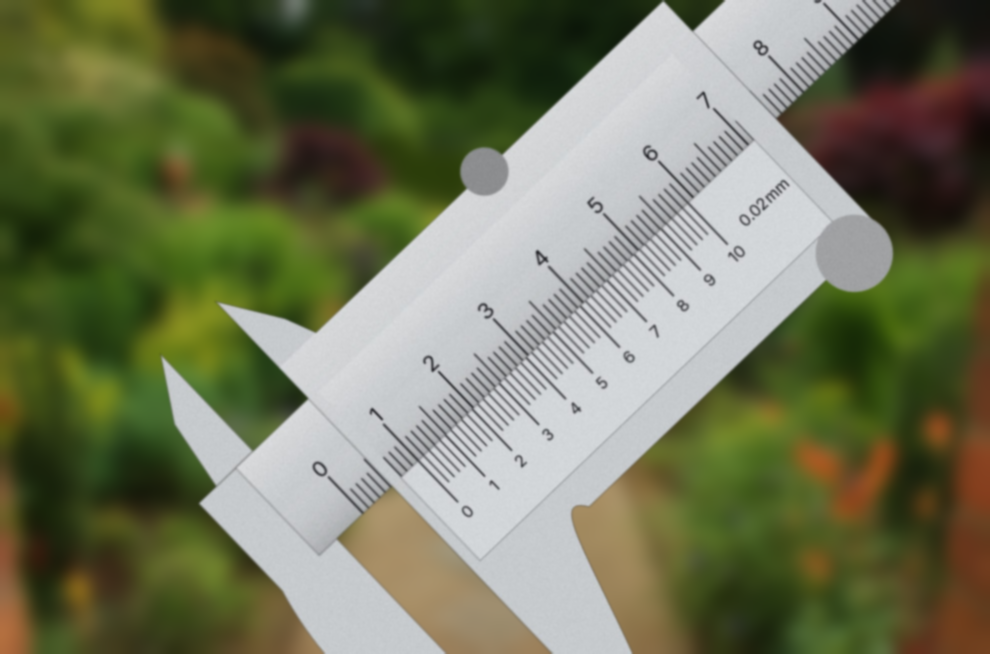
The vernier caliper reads {"value": 10.0, "unit": "mm"}
